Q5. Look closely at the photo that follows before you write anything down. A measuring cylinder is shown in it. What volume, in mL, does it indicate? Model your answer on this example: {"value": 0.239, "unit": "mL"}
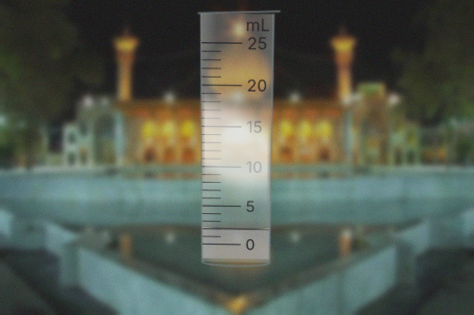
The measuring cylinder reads {"value": 2, "unit": "mL"}
